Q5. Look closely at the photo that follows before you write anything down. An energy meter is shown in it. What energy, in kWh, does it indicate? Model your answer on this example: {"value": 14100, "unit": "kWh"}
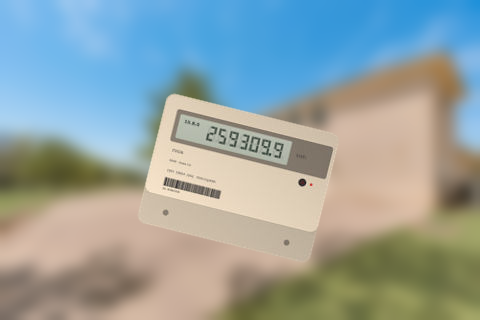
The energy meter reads {"value": 259309.9, "unit": "kWh"}
